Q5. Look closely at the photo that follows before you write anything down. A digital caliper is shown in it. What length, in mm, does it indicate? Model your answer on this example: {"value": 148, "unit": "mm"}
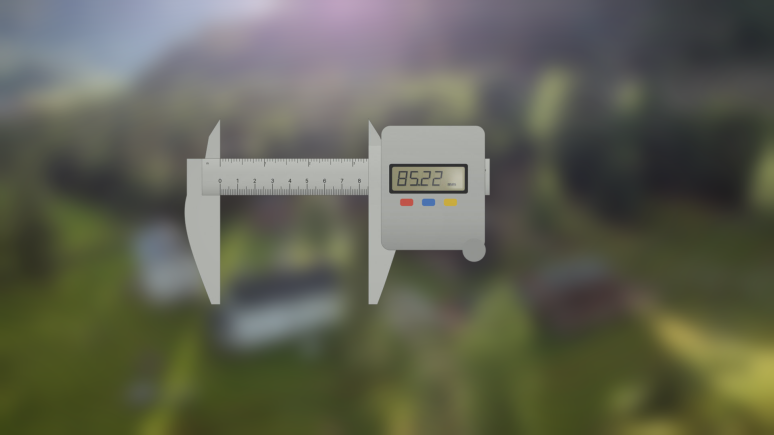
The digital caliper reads {"value": 85.22, "unit": "mm"}
